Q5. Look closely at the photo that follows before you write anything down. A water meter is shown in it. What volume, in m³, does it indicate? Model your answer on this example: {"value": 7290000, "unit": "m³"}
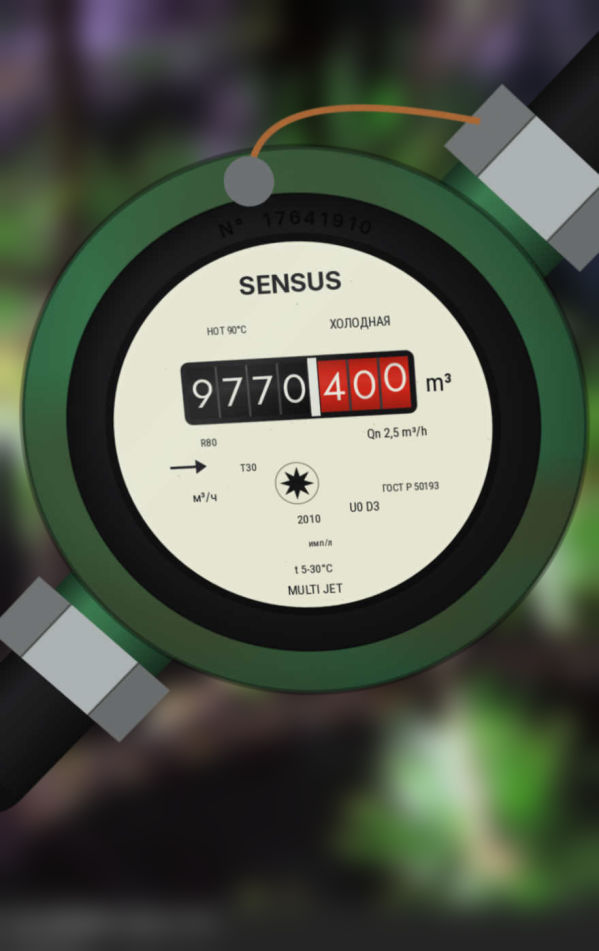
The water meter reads {"value": 9770.400, "unit": "m³"}
